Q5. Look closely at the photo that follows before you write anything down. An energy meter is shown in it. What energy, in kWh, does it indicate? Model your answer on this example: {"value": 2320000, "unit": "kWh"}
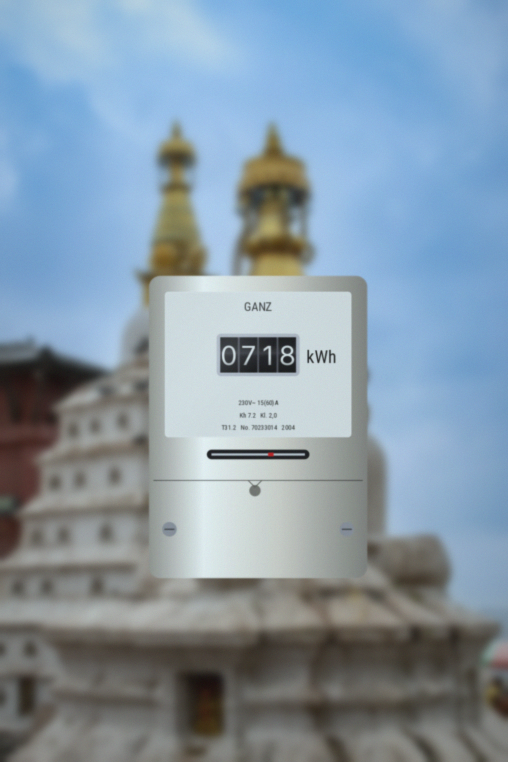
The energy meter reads {"value": 718, "unit": "kWh"}
